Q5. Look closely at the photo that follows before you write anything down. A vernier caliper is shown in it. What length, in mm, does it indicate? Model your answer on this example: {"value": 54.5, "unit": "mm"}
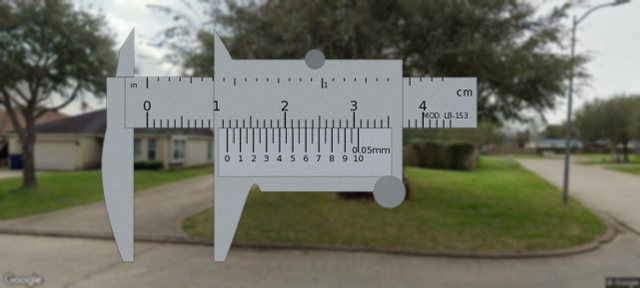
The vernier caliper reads {"value": 11.6, "unit": "mm"}
